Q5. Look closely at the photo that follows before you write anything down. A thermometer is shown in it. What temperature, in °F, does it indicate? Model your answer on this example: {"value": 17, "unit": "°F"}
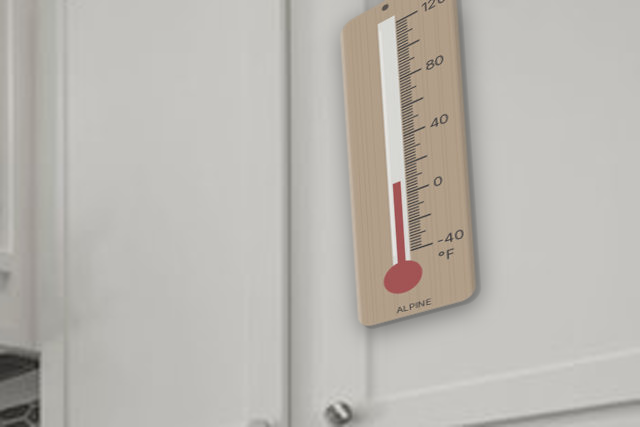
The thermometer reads {"value": 10, "unit": "°F"}
